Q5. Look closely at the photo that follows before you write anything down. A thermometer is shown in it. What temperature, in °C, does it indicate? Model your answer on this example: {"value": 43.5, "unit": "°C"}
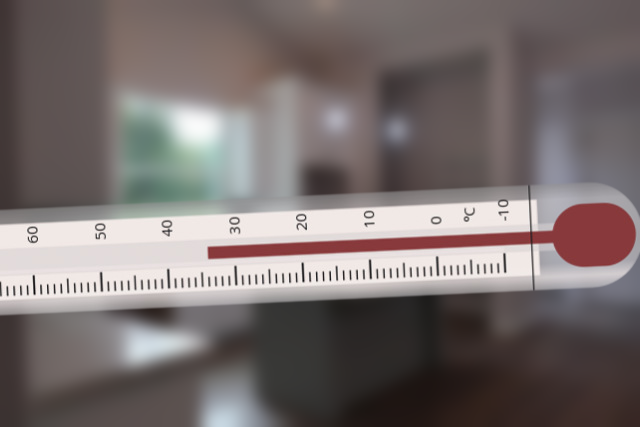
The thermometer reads {"value": 34, "unit": "°C"}
